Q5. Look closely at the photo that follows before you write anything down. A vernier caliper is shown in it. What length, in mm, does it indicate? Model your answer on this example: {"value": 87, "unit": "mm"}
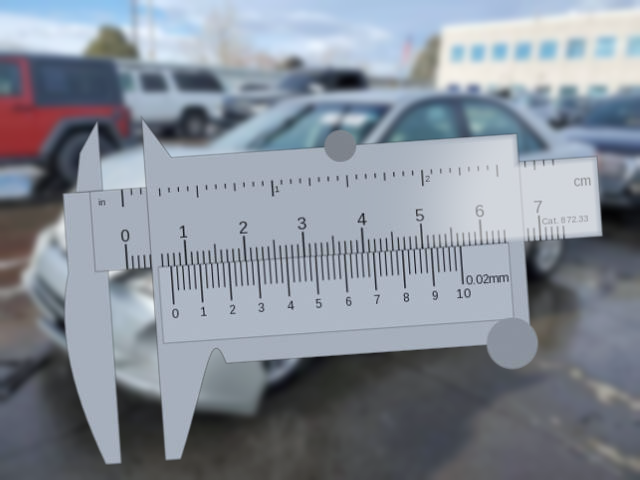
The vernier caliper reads {"value": 7.4, "unit": "mm"}
